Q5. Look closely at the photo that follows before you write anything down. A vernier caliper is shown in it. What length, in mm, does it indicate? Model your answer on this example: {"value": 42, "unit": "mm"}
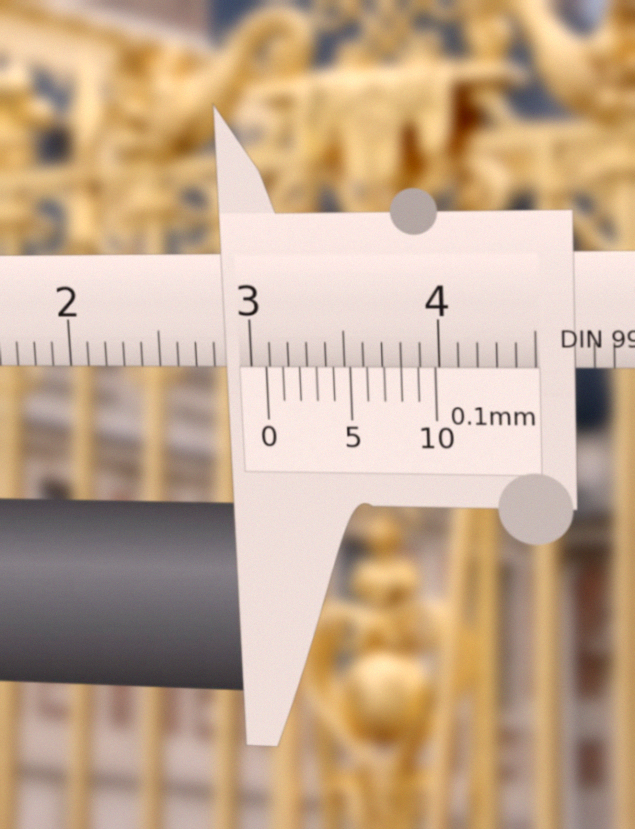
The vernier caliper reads {"value": 30.8, "unit": "mm"}
